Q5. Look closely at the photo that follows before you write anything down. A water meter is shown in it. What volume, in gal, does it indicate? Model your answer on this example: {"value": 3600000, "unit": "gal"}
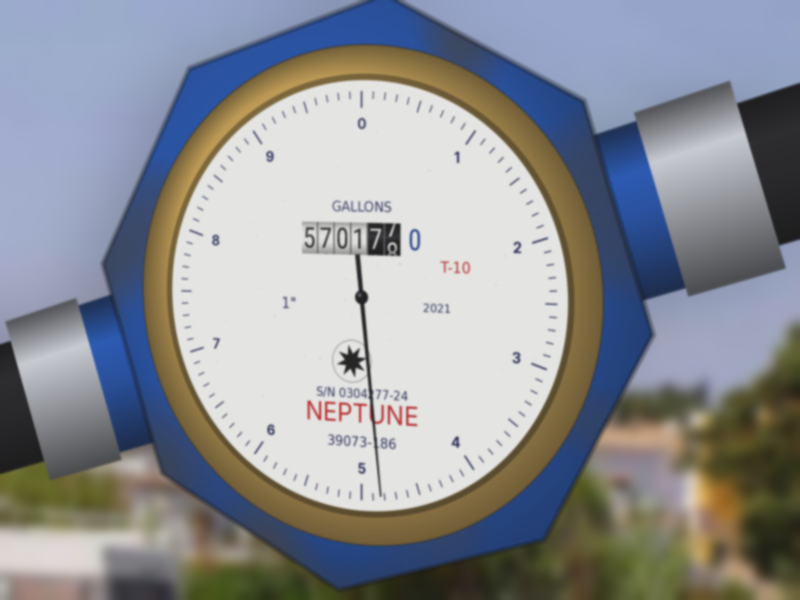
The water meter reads {"value": 5701774.8, "unit": "gal"}
